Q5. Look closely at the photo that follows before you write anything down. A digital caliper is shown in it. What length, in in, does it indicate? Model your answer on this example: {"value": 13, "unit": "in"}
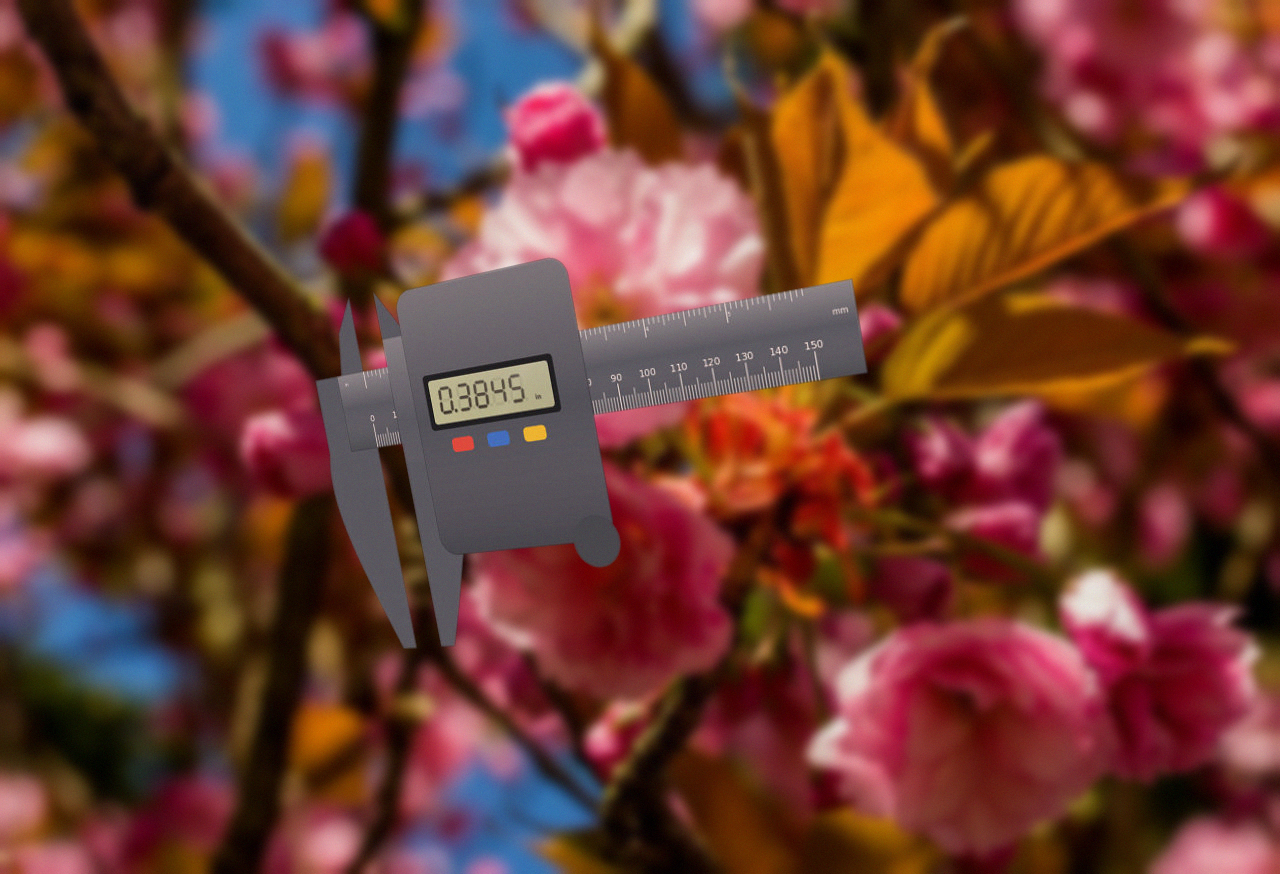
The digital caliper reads {"value": 0.3845, "unit": "in"}
